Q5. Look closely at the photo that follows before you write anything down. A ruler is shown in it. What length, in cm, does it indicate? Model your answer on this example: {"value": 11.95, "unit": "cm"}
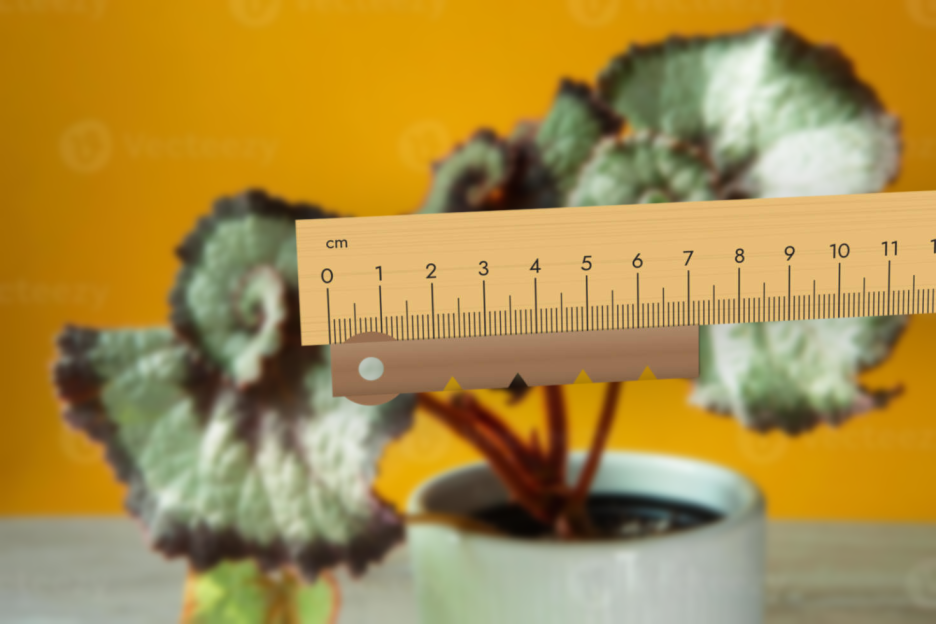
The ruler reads {"value": 7.2, "unit": "cm"}
